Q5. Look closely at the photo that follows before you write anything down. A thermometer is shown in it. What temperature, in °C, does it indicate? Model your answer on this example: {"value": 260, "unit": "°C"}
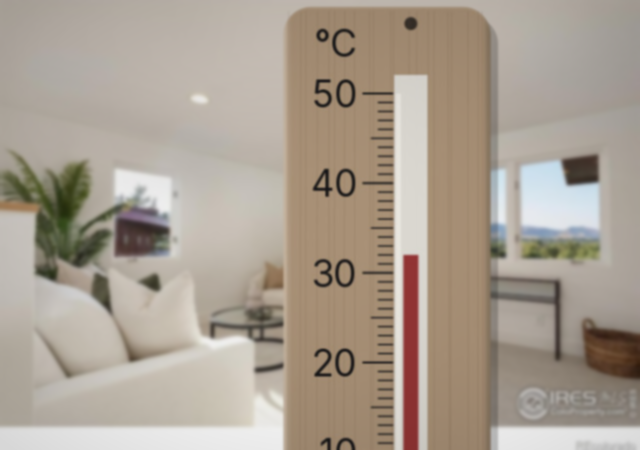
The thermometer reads {"value": 32, "unit": "°C"}
